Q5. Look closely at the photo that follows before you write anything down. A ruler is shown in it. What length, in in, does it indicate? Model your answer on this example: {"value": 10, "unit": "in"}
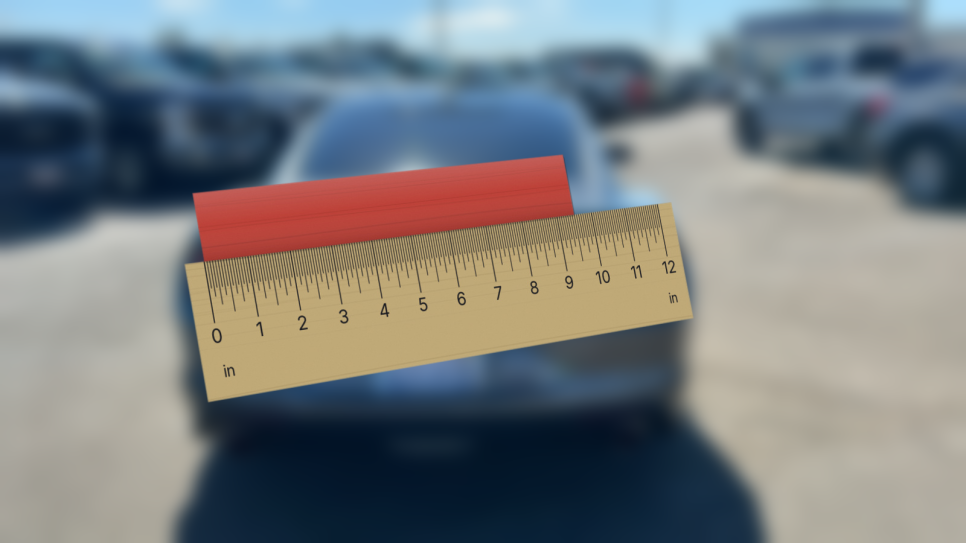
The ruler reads {"value": 9.5, "unit": "in"}
